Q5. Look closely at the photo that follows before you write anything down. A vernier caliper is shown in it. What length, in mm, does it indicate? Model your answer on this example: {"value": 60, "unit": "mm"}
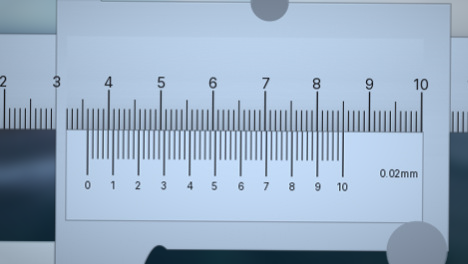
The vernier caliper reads {"value": 36.0, "unit": "mm"}
